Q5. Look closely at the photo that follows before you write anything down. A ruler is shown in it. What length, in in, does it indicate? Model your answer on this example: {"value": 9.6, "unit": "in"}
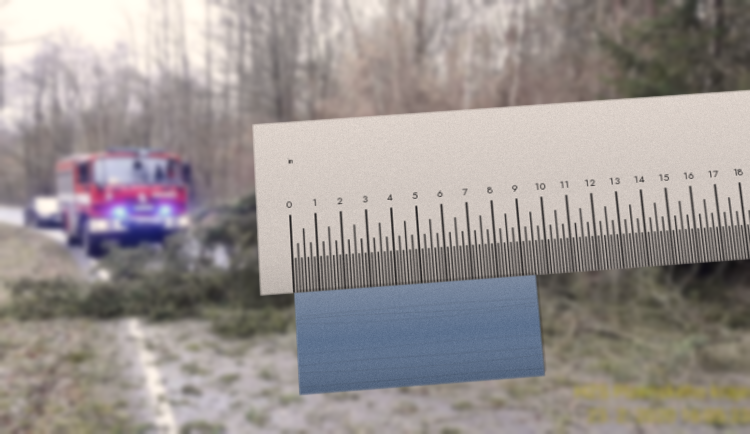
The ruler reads {"value": 9.5, "unit": "in"}
